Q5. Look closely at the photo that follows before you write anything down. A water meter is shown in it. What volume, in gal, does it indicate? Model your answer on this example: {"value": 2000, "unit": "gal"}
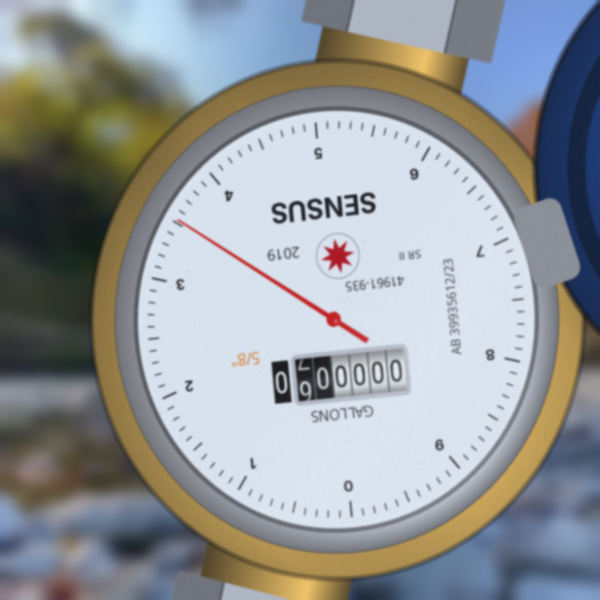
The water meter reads {"value": 63.5, "unit": "gal"}
